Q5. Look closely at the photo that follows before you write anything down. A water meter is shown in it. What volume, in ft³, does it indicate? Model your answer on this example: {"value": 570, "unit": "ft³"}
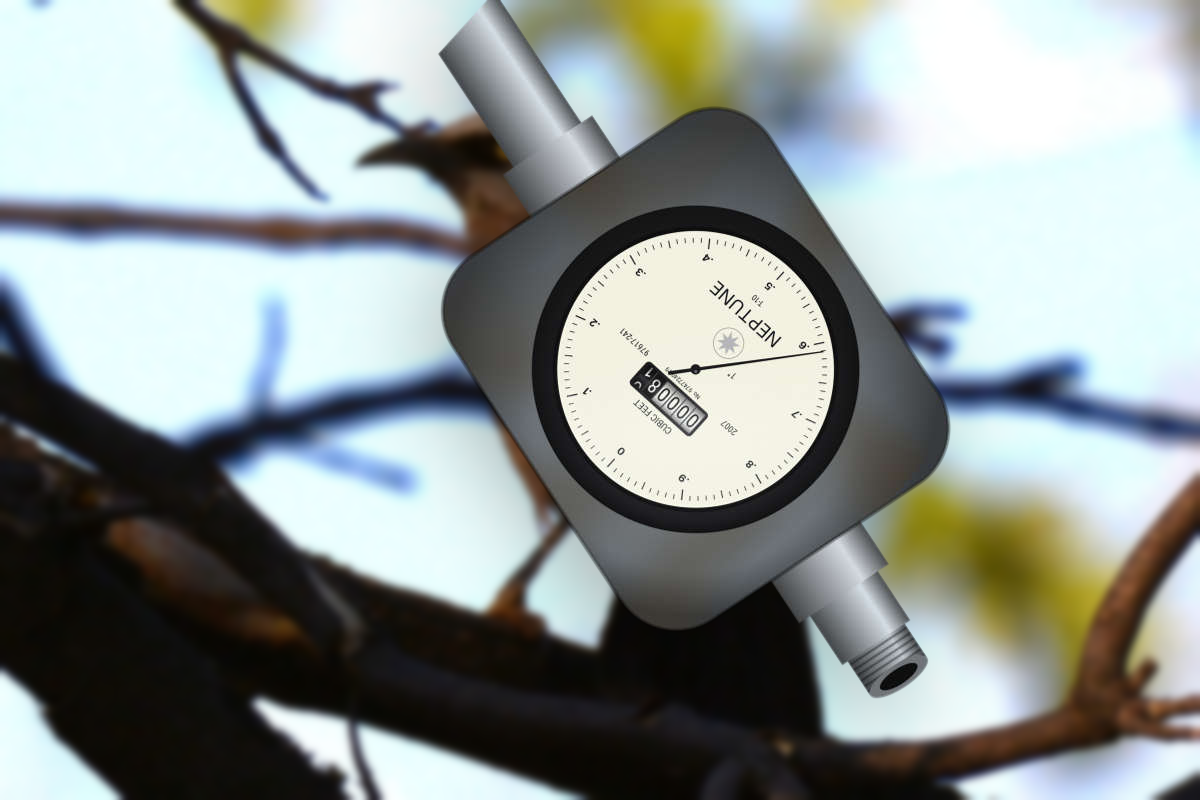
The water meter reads {"value": 80.61, "unit": "ft³"}
